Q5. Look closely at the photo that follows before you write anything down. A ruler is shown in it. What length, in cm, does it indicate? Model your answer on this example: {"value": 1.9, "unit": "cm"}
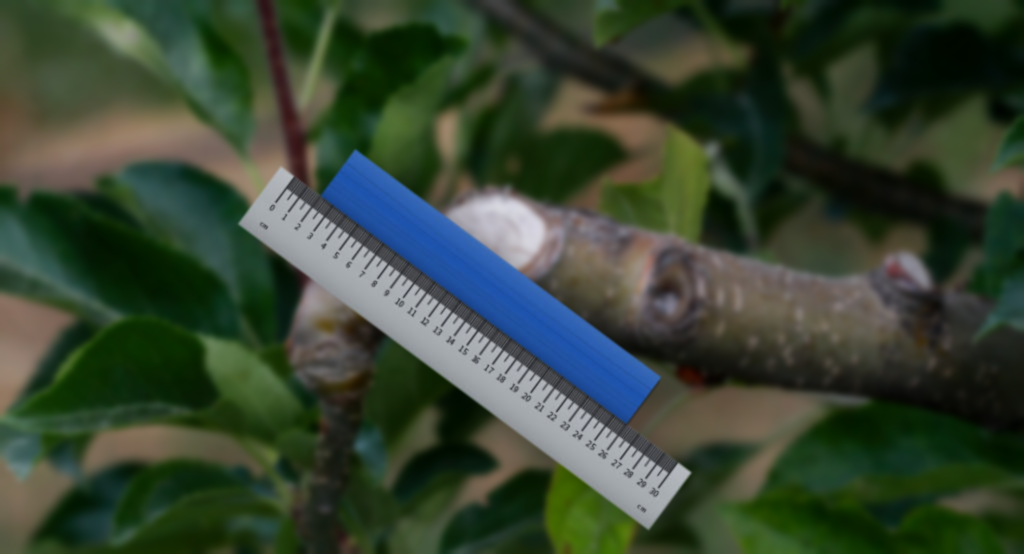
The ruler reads {"value": 24, "unit": "cm"}
